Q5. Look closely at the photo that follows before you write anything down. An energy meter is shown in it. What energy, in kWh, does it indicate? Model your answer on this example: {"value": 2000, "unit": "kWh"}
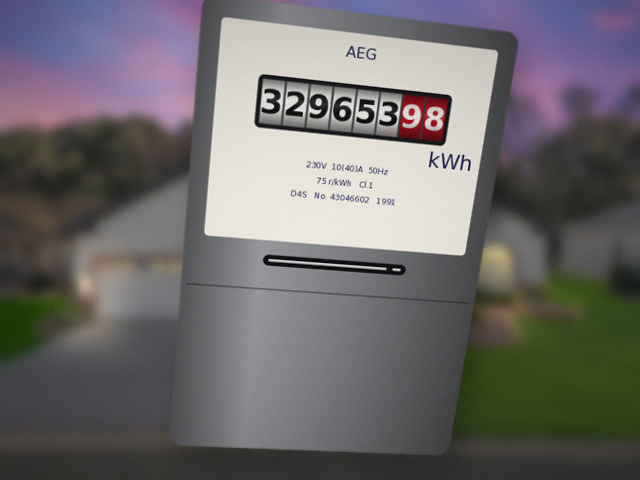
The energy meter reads {"value": 329653.98, "unit": "kWh"}
